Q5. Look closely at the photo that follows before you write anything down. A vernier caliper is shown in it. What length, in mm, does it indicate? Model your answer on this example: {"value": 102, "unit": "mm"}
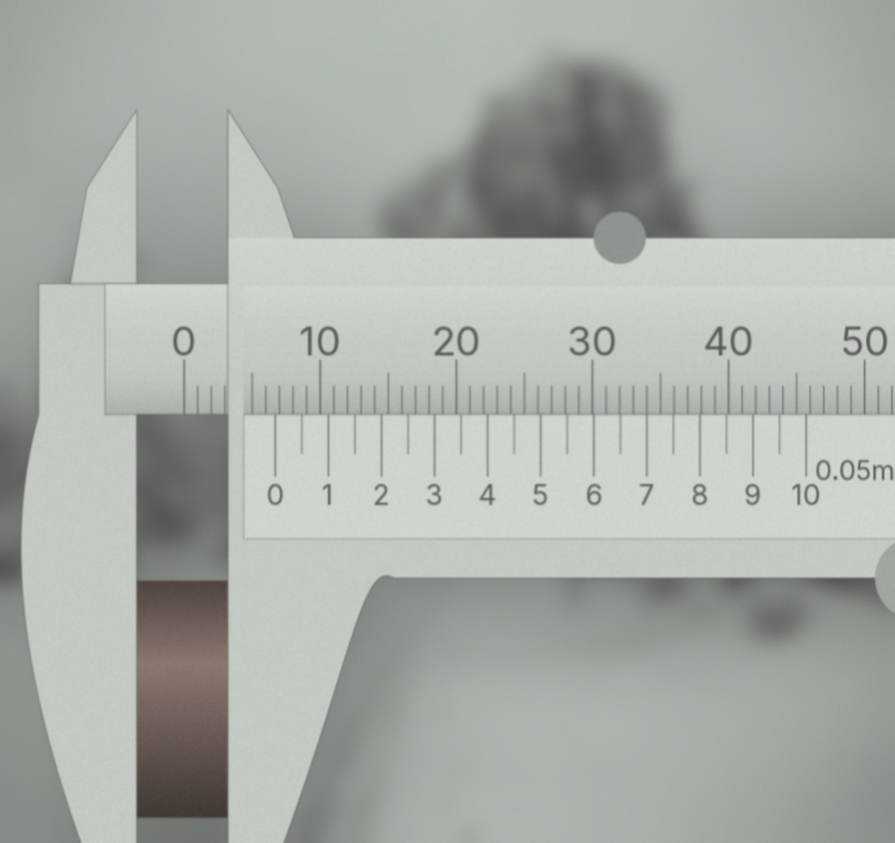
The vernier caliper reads {"value": 6.7, "unit": "mm"}
